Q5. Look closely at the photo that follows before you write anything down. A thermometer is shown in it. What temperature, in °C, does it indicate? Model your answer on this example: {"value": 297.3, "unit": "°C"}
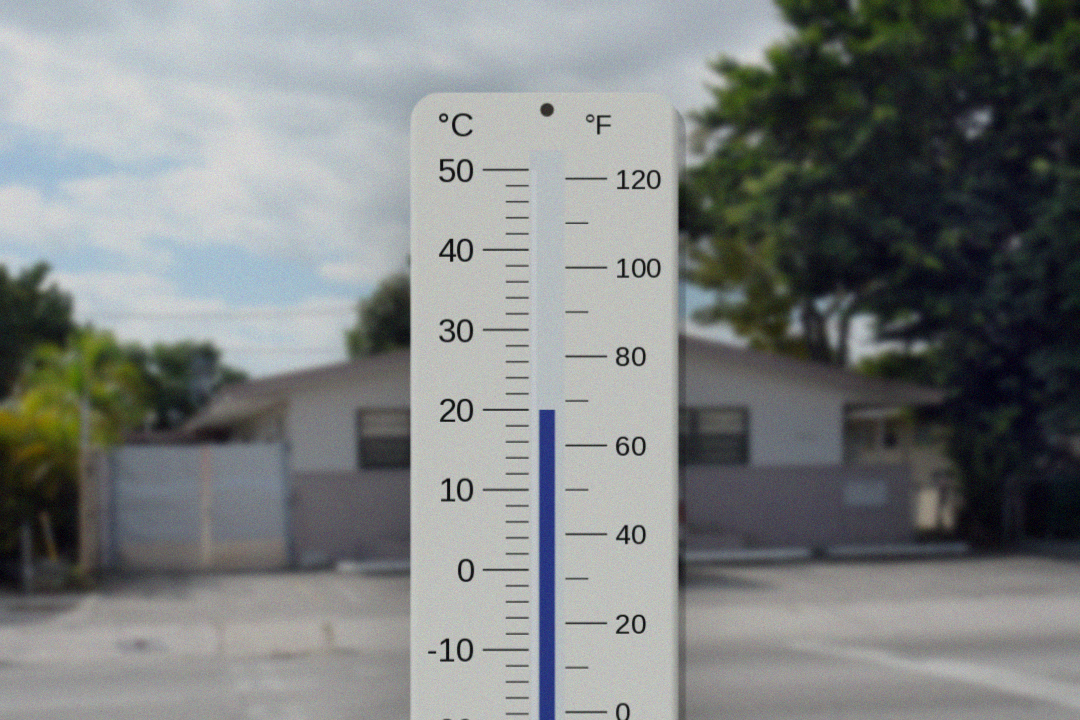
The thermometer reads {"value": 20, "unit": "°C"}
